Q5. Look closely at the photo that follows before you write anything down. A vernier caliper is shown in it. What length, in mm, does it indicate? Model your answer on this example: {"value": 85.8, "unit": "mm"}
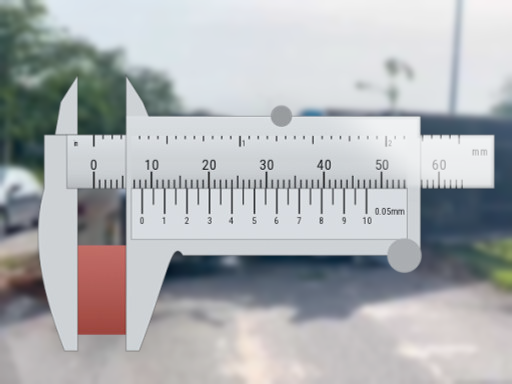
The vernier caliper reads {"value": 8.4, "unit": "mm"}
